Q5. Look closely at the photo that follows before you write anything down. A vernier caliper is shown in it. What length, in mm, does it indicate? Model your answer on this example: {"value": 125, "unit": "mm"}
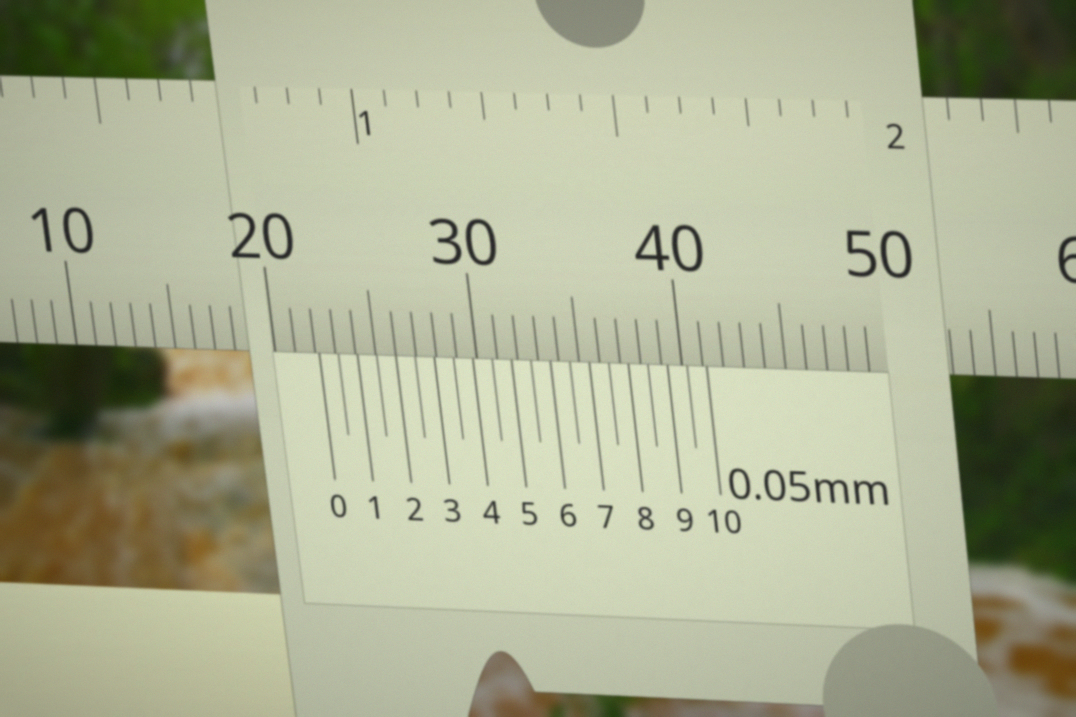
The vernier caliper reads {"value": 22.2, "unit": "mm"}
